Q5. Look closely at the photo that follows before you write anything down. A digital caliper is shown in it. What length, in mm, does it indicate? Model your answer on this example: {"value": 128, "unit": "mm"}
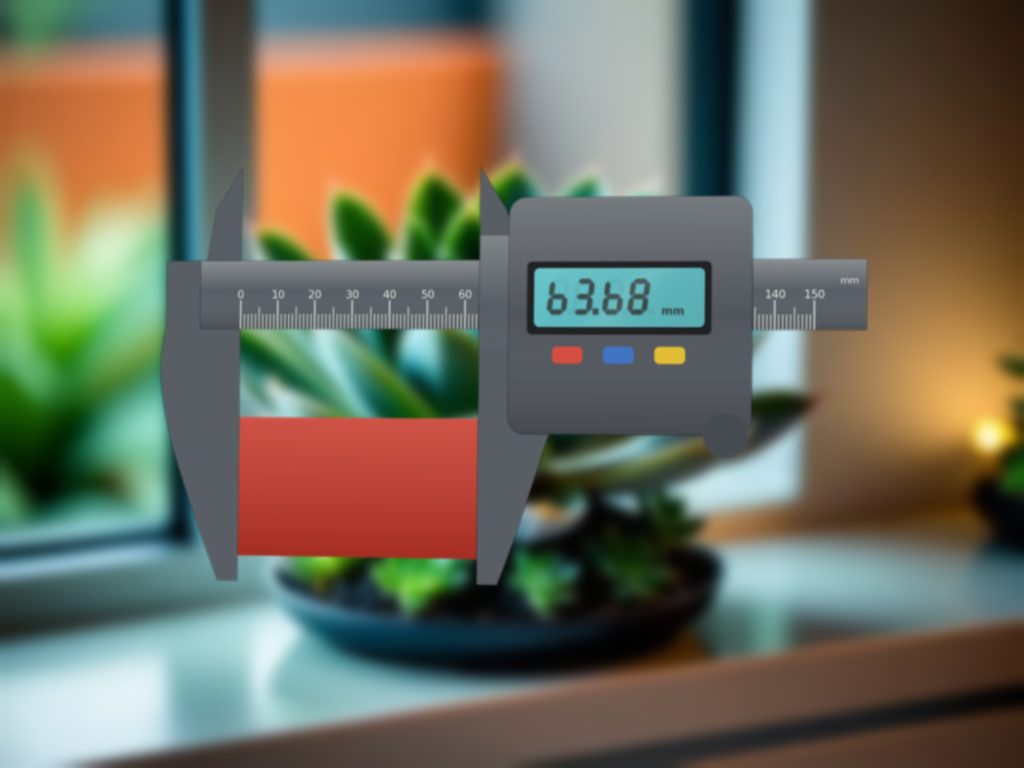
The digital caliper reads {"value": 63.68, "unit": "mm"}
